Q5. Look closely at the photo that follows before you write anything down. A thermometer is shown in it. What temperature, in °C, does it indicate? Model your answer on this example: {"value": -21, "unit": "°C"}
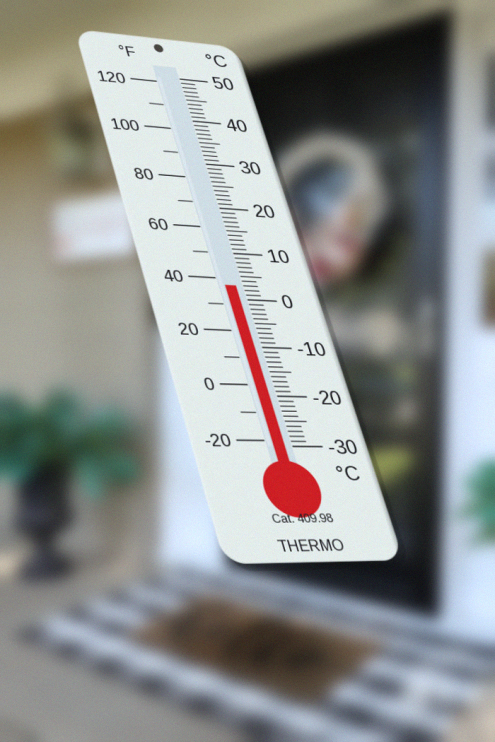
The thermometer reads {"value": 3, "unit": "°C"}
